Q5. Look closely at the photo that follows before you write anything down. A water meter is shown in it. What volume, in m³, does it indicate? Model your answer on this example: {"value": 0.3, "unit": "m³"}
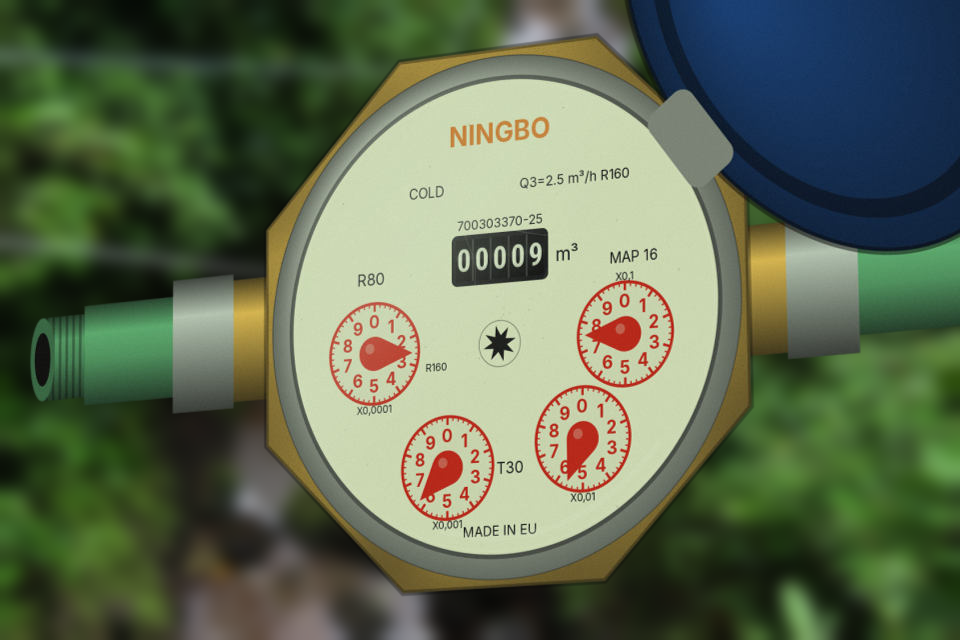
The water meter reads {"value": 9.7562, "unit": "m³"}
